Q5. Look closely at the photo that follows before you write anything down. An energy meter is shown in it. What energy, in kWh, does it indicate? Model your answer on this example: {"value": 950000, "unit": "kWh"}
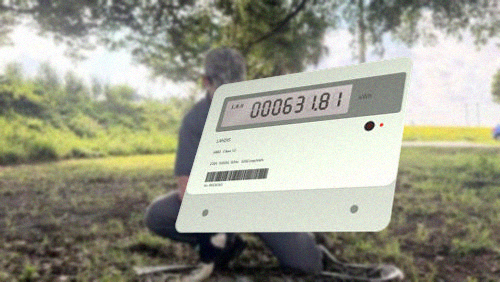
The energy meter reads {"value": 631.81, "unit": "kWh"}
